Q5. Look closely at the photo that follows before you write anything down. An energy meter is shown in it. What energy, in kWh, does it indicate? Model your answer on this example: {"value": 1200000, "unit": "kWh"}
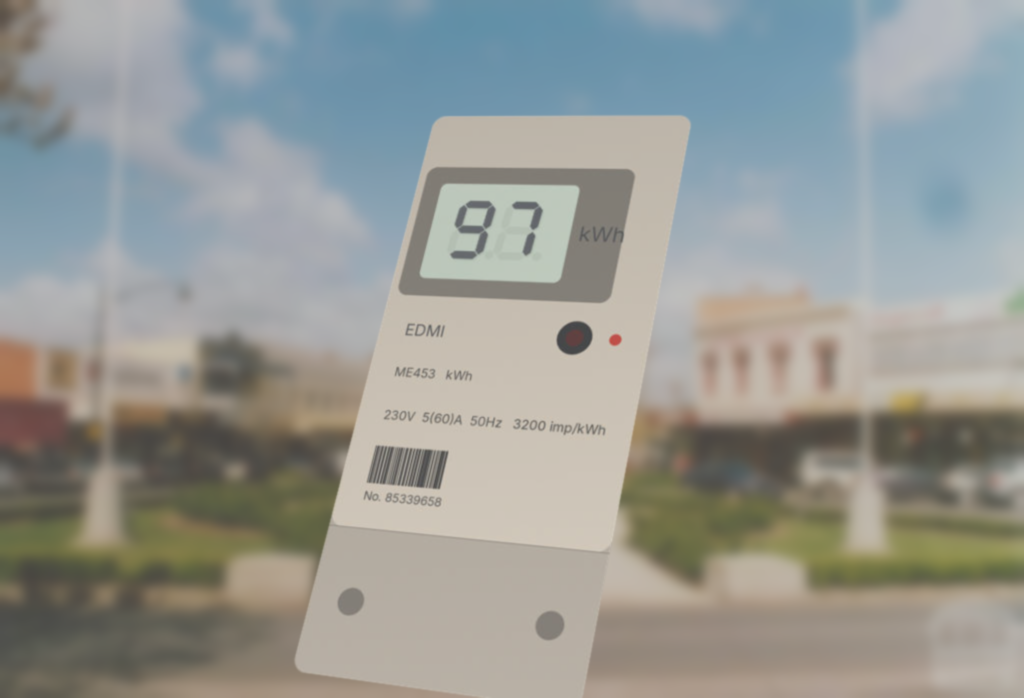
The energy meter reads {"value": 97, "unit": "kWh"}
